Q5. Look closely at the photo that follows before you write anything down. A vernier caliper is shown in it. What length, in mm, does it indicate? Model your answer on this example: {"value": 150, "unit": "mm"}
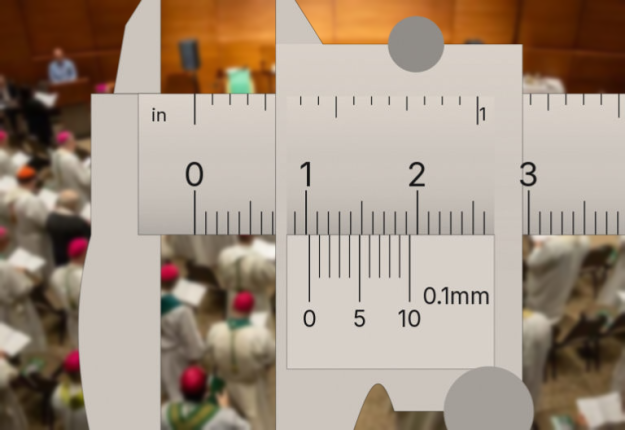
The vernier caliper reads {"value": 10.3, "unit": "mm"}
